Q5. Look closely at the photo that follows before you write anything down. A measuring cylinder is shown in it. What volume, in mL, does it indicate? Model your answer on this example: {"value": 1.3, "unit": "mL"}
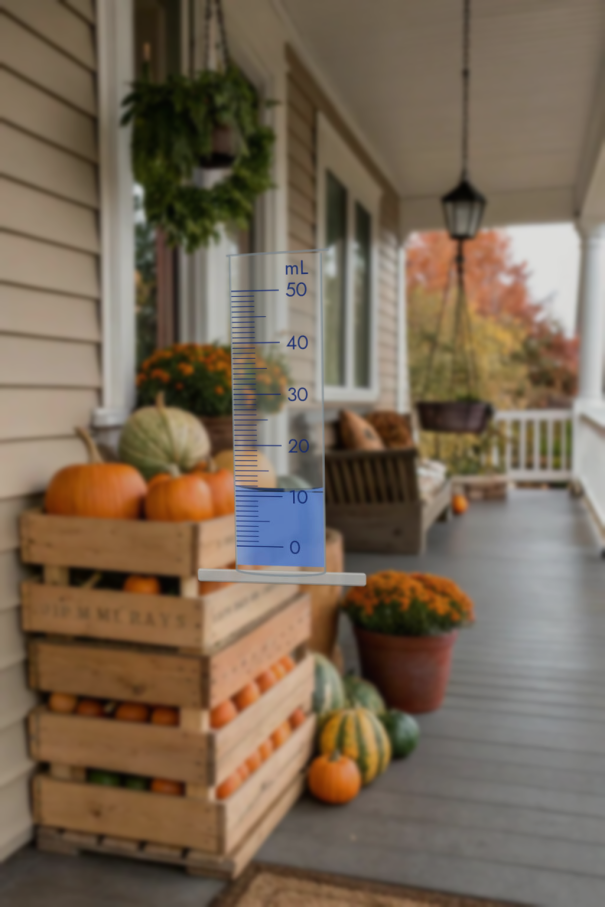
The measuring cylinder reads {"value": 11, "unit": "mL"}
